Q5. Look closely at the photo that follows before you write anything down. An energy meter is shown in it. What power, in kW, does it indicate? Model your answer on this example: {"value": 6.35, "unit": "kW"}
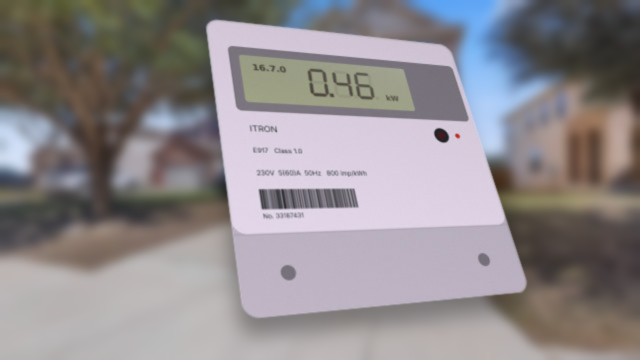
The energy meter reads {"value": 0.46, "unit": "kW"}
